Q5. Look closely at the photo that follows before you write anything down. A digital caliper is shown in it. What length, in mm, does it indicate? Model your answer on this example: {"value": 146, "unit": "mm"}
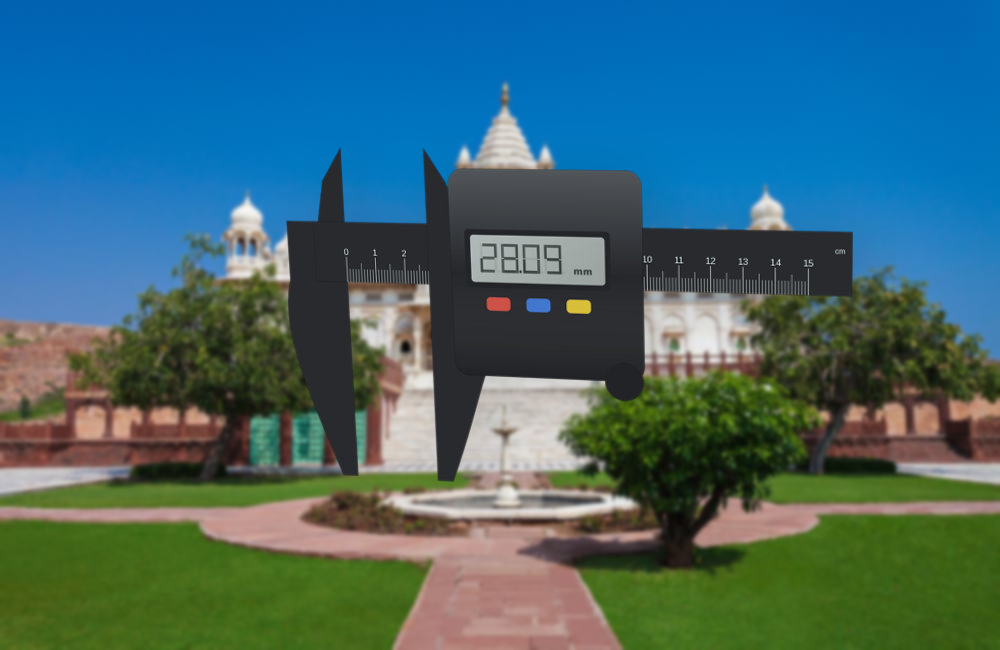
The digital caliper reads {"value": 28.09, "unit": "mm"}
